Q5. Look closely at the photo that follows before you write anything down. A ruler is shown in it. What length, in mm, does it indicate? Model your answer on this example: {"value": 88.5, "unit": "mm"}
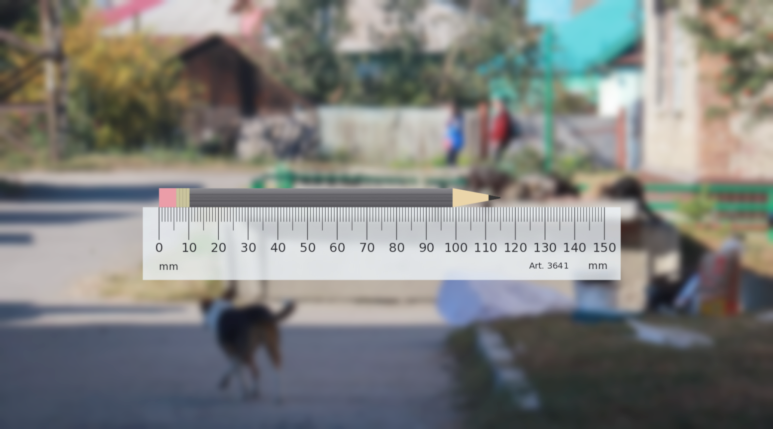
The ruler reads {"value": 115, "unit": "mm"}
